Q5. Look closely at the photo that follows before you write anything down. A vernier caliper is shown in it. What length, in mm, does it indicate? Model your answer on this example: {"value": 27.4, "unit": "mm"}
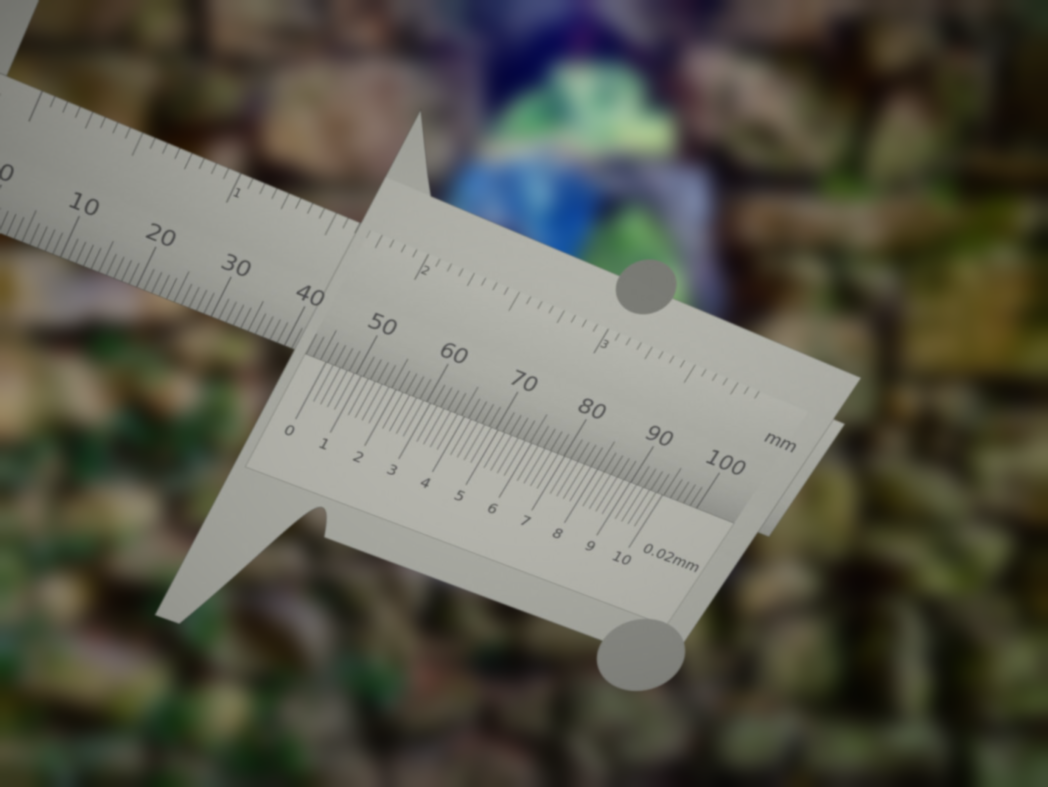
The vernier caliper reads {"value": 45.8, "unit": "mm"}
